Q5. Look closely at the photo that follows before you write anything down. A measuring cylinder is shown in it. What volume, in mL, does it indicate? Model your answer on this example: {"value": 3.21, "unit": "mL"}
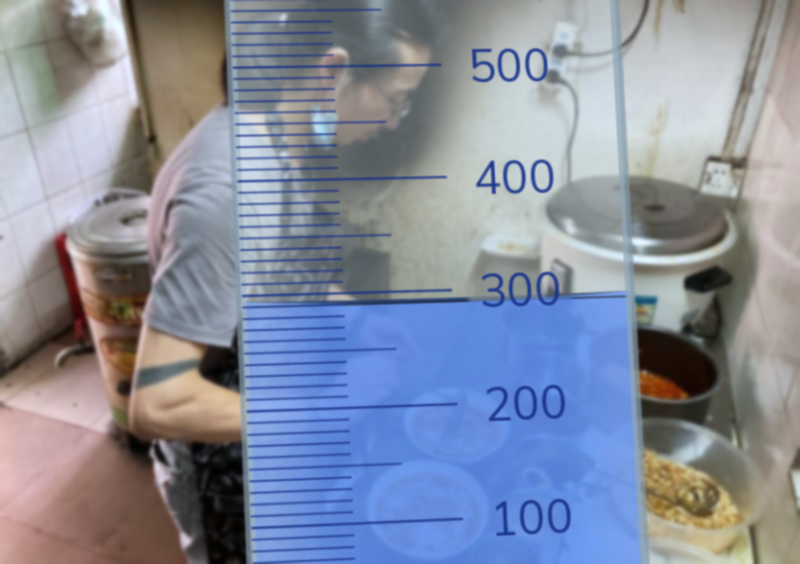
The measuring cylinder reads {"value": 290, "unit": "mL"}
